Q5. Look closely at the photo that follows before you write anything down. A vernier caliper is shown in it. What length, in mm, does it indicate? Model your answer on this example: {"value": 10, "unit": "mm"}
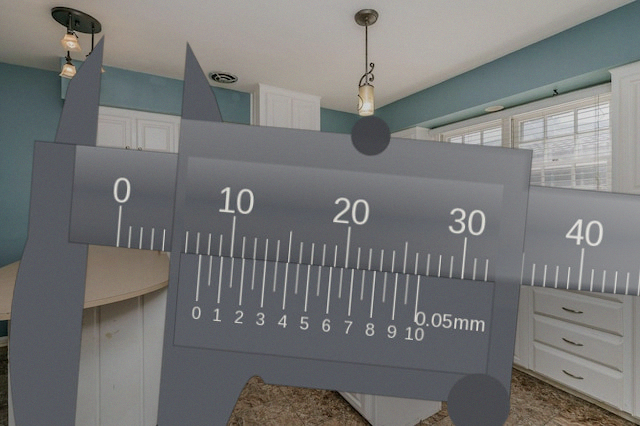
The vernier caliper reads {"value": 7.3, "unit": "mm"}
